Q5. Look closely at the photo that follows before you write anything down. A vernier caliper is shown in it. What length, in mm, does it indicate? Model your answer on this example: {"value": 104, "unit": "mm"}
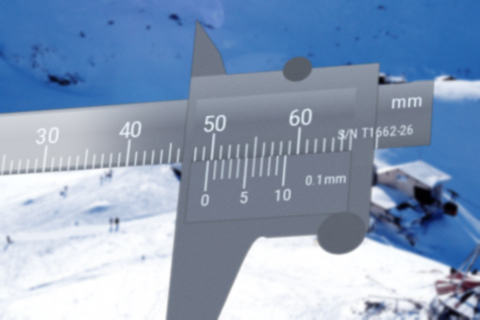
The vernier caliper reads {"value": 49.6, "unit": "mm"}
